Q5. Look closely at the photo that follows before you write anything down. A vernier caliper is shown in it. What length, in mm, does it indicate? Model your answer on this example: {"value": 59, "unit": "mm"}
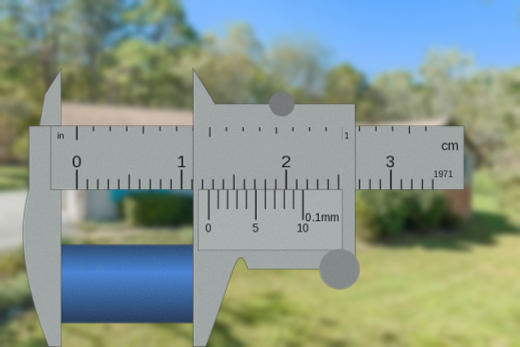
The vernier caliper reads {"value": 12.6, "unit": "mm"}
